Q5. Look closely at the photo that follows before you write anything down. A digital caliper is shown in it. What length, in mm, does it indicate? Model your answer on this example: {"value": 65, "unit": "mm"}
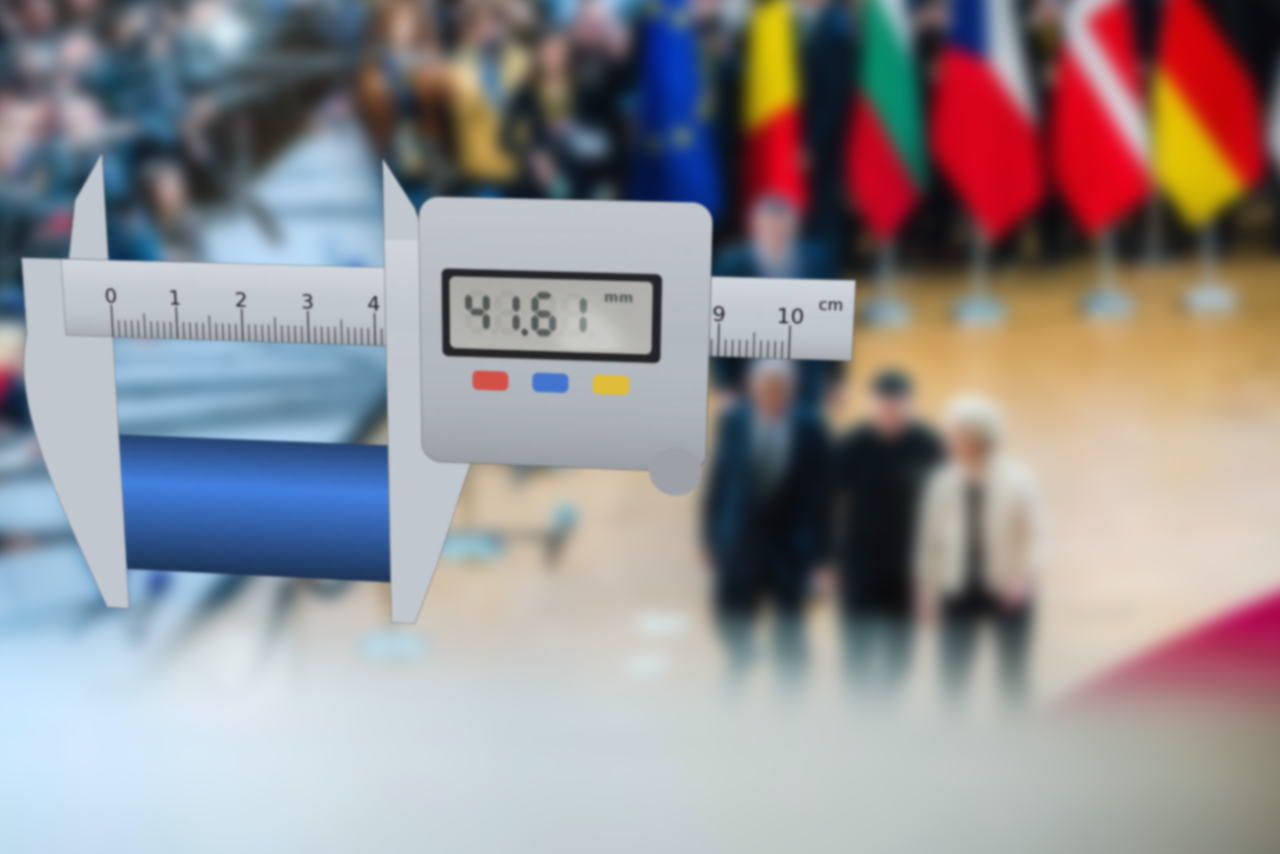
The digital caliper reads {"value": 41.61, "unit": "mm"}
